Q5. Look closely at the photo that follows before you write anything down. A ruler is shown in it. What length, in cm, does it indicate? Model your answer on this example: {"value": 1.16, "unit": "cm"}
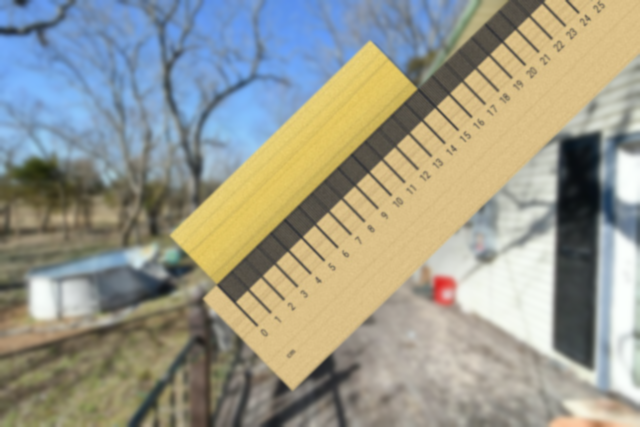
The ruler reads {"value": 15, "unit": "cm"}
